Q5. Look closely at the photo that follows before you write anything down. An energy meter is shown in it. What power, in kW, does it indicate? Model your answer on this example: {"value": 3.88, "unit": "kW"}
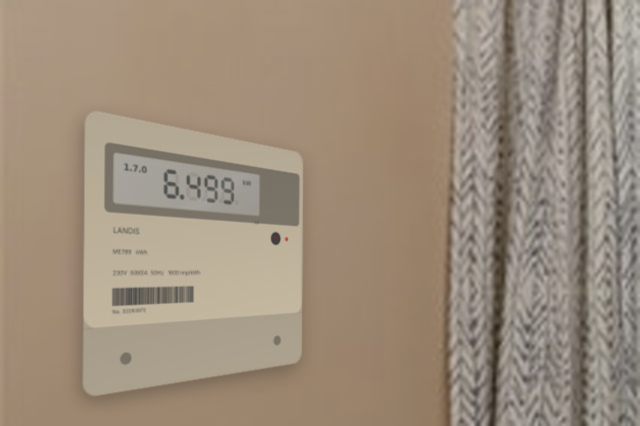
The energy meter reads {"value": 6.499, "unit": "kW"}
